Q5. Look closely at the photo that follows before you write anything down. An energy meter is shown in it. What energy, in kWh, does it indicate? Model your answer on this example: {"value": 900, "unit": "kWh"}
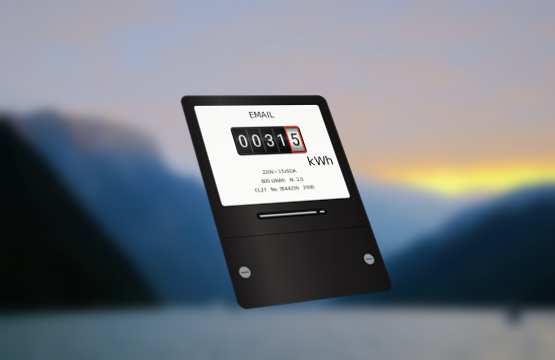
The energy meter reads {"value": 31.5, "unit": "kWh"}
